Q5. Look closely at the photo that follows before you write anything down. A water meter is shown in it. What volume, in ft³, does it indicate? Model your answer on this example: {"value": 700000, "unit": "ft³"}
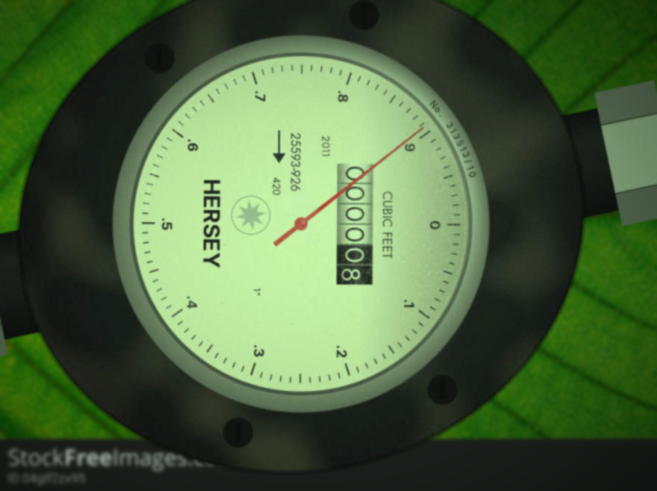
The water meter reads {"value": 7.89, "unit": "ft³"}
